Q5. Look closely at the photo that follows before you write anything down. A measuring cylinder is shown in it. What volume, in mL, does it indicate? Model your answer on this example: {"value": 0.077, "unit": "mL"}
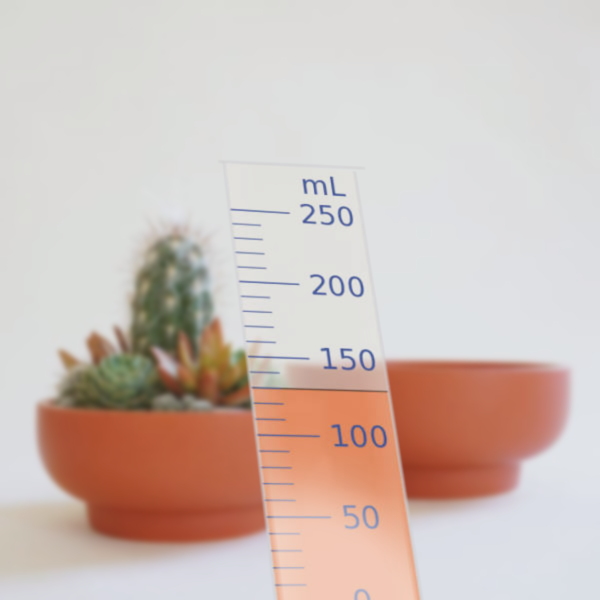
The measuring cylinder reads {"value": 130, "unit": "mL"}
